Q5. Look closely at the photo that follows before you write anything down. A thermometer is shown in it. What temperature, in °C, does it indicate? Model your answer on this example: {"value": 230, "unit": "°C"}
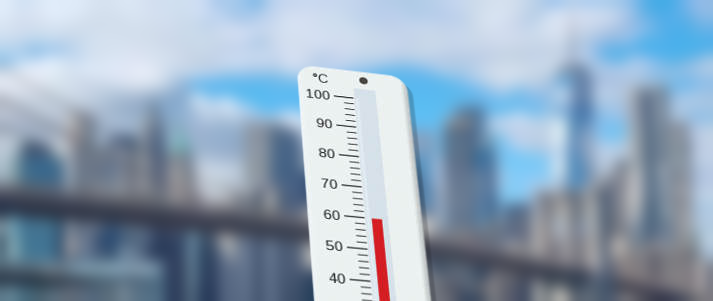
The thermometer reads {"value": 60, "unit": "°C"}
